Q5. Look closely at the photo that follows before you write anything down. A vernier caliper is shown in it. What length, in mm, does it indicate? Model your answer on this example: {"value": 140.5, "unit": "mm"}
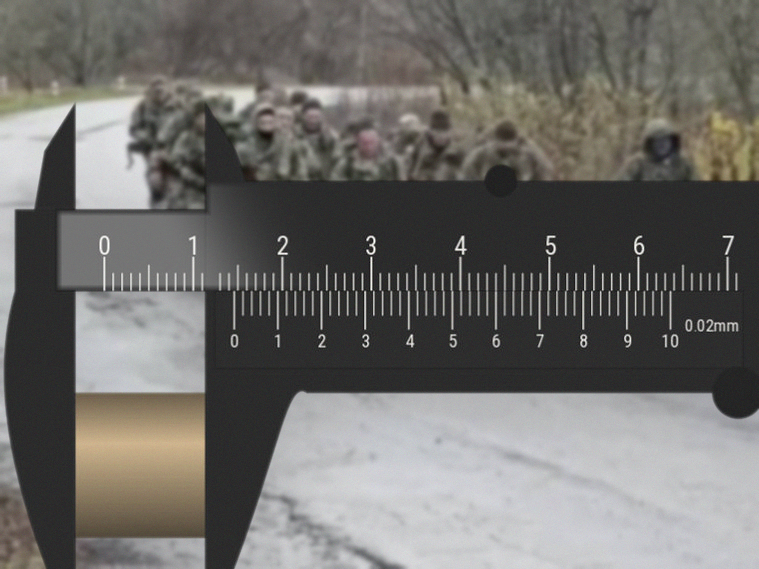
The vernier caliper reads {"value": 14.6, "unit": "mm"}
